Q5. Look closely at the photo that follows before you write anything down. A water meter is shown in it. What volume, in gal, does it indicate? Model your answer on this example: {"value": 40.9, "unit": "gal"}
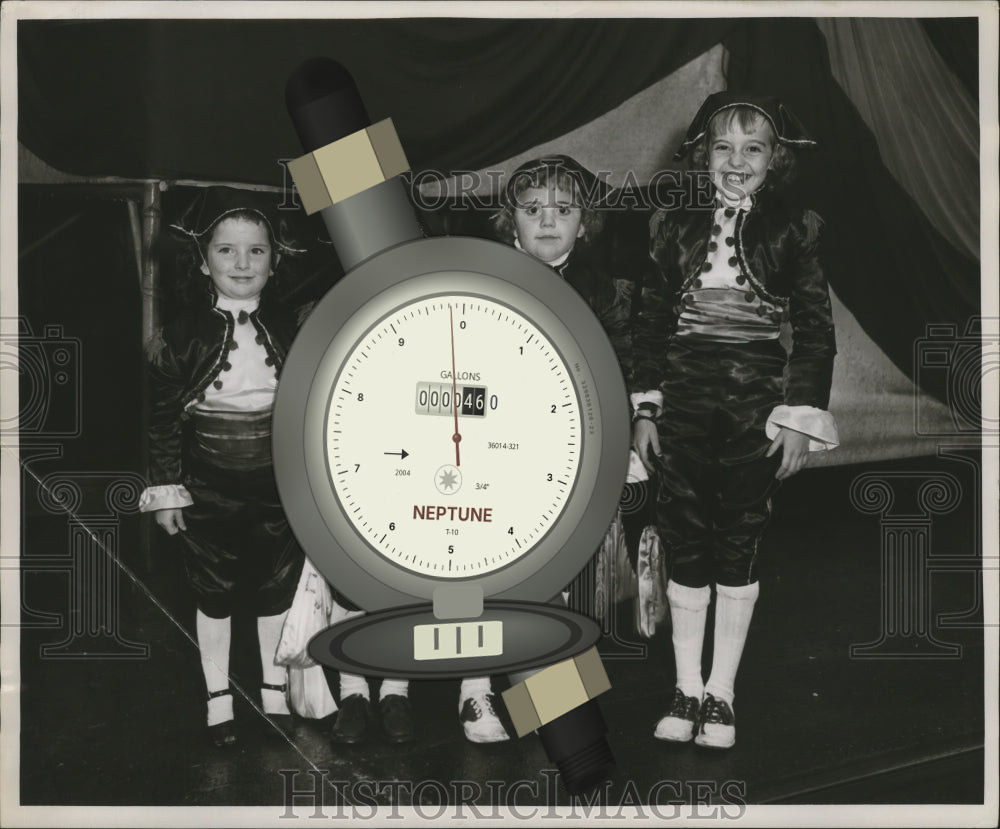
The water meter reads {"value": 459.8, "unit": "gal"}
